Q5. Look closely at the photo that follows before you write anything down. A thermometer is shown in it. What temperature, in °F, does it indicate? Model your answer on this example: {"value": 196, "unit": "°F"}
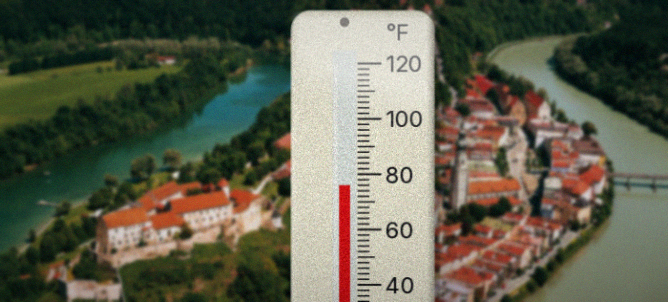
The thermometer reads {"value": 76, "unit": "°F"}
